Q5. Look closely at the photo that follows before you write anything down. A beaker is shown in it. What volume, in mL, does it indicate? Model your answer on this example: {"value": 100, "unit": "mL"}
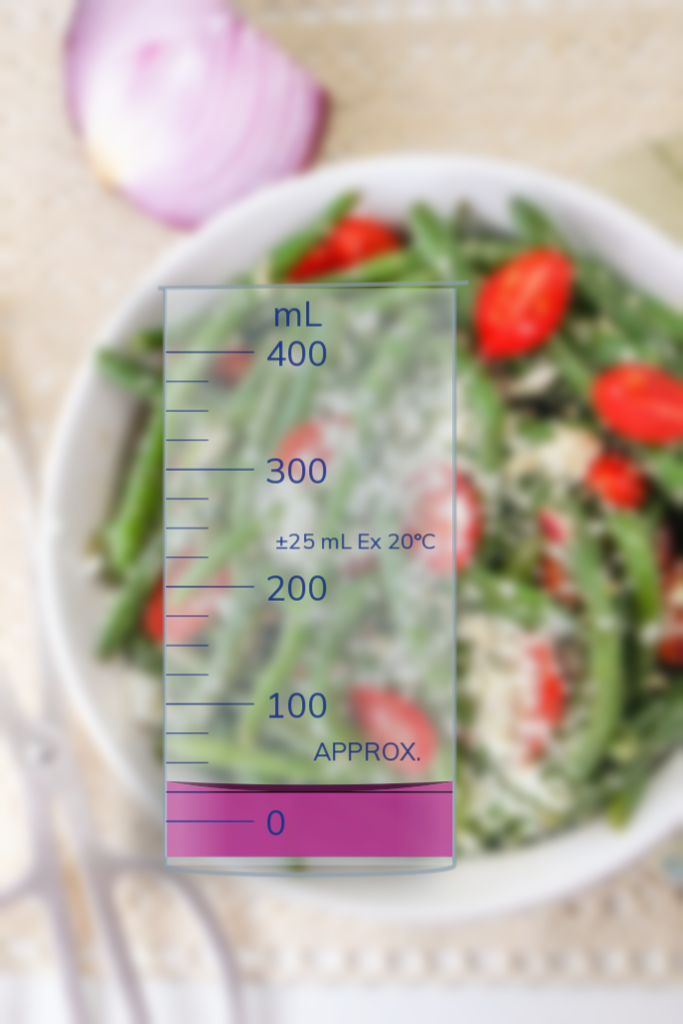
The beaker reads {"value": 25, "unit": "mL"}
